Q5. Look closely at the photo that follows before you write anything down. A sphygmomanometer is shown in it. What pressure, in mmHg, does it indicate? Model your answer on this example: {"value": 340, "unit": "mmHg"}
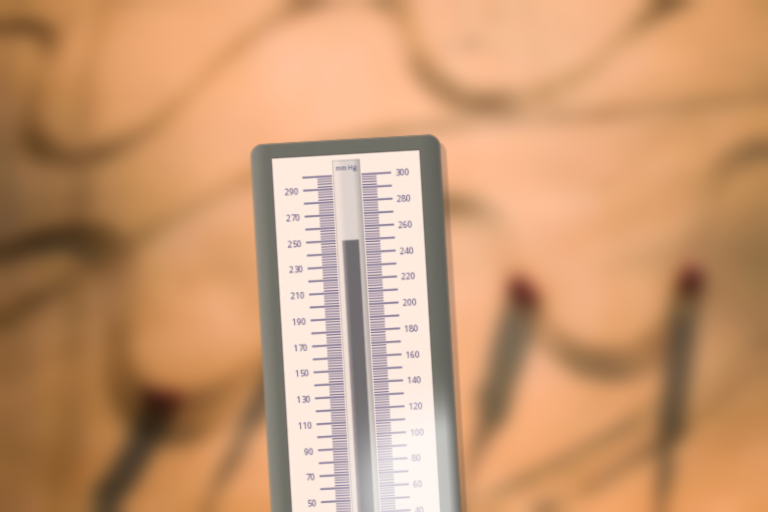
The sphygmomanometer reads {"value": 250, "unit": "mmHg"}
